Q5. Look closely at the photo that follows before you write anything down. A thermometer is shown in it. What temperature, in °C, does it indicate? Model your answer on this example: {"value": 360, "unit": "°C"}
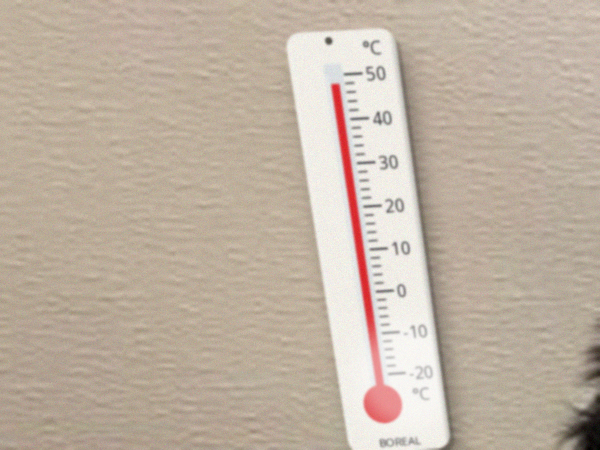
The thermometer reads {"value": 48, "unit": "°C"}
